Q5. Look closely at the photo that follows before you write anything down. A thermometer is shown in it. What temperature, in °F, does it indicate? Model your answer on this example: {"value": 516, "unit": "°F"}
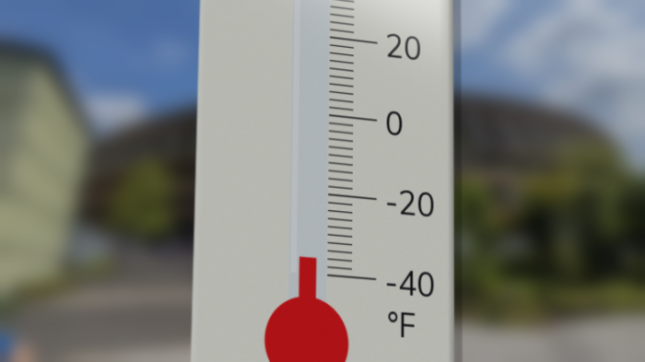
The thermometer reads {"value": -36, "unit": "°F"}
